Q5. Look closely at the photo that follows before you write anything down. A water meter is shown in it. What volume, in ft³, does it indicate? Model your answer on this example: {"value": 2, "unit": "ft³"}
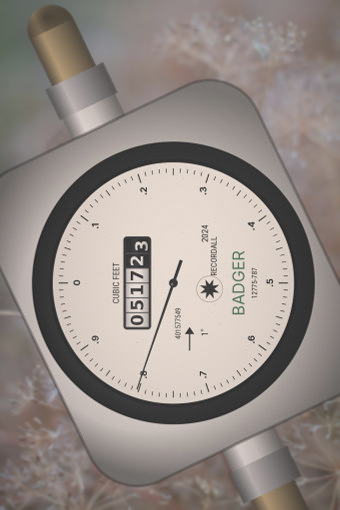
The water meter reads {"value": 51722.80, "unit": "ft³"}
